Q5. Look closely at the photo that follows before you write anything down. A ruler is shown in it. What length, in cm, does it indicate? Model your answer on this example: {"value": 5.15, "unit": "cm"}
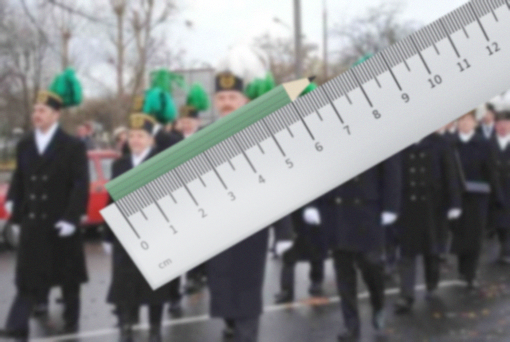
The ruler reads {"value": 7, "unit": "cm"}
